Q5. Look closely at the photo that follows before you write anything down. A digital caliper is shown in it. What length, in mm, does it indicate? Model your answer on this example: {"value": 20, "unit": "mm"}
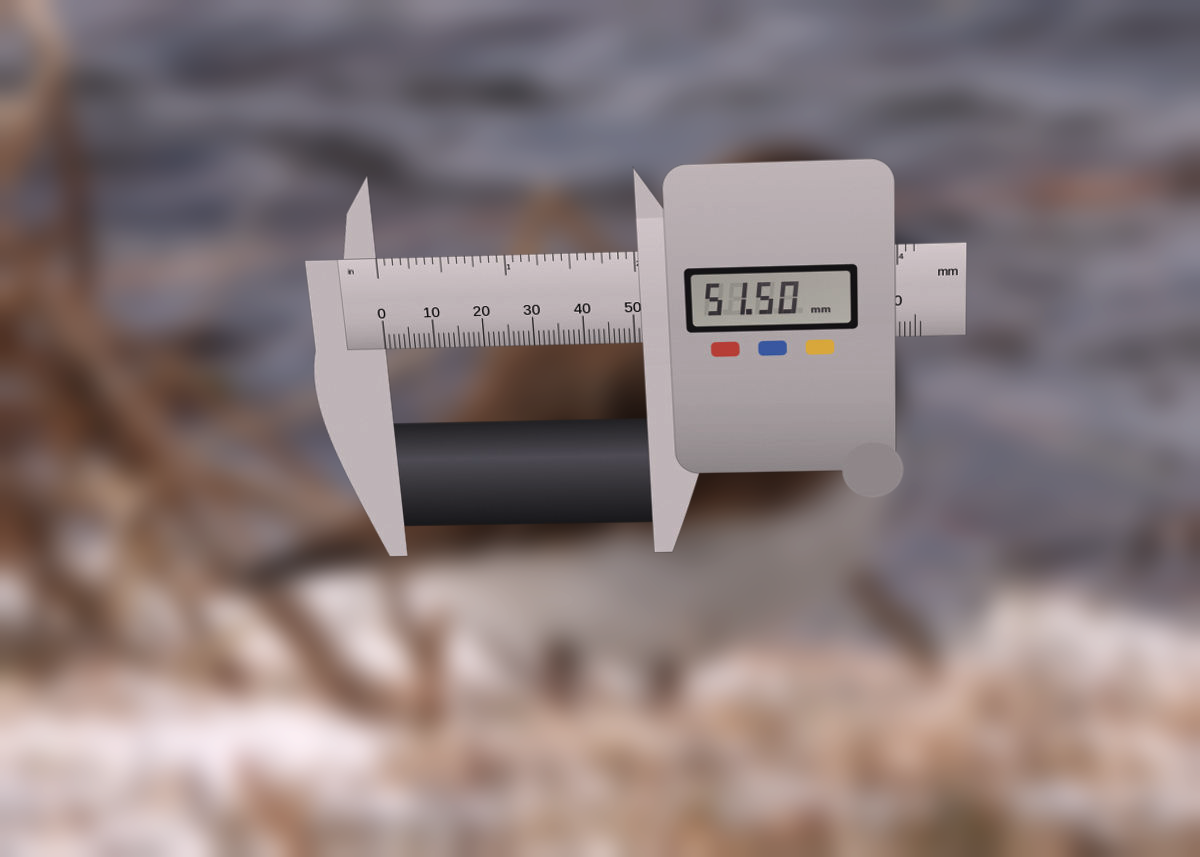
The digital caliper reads {"value": 51.50, "unit": "mm"}
